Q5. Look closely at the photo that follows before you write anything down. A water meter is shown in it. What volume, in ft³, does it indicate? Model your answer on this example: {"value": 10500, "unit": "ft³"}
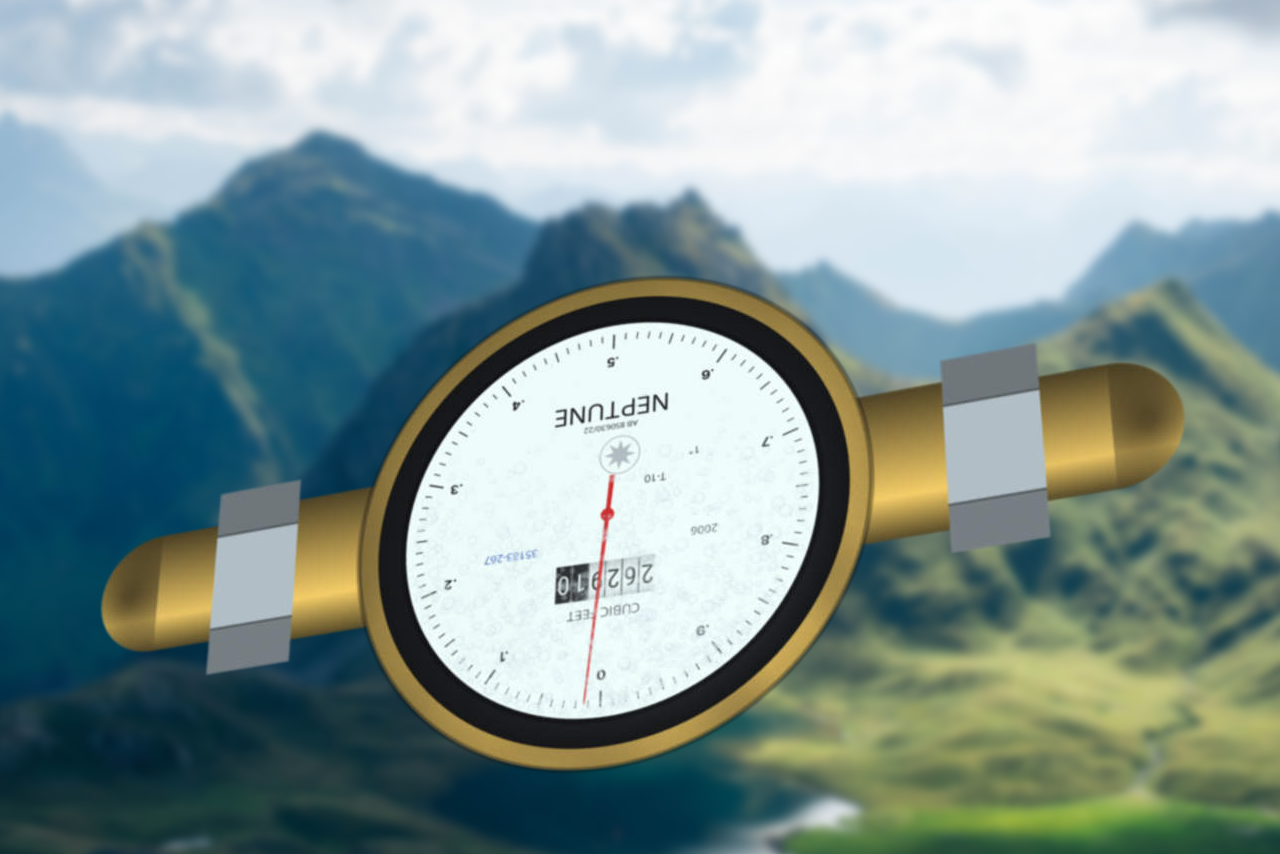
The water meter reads {"value": 262910.01, "unit": "ft³"}
